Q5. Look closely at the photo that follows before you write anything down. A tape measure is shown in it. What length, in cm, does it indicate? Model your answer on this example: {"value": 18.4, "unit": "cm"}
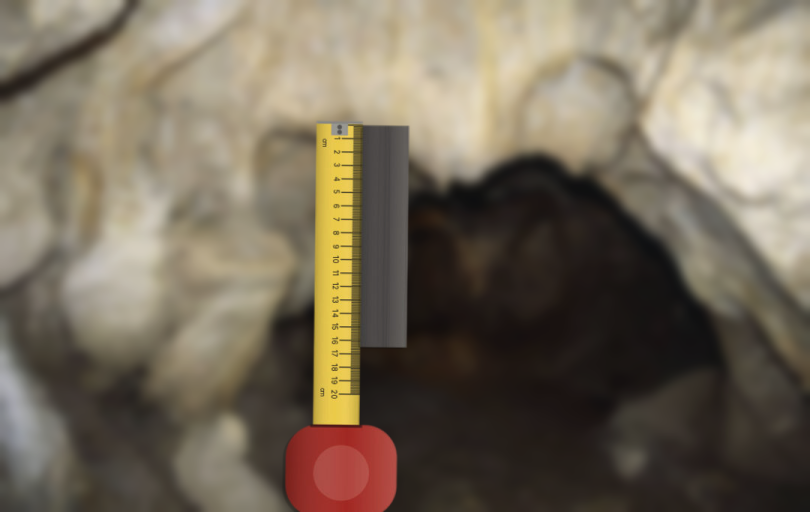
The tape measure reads {"value": 16.5, "unit": "cm"}
